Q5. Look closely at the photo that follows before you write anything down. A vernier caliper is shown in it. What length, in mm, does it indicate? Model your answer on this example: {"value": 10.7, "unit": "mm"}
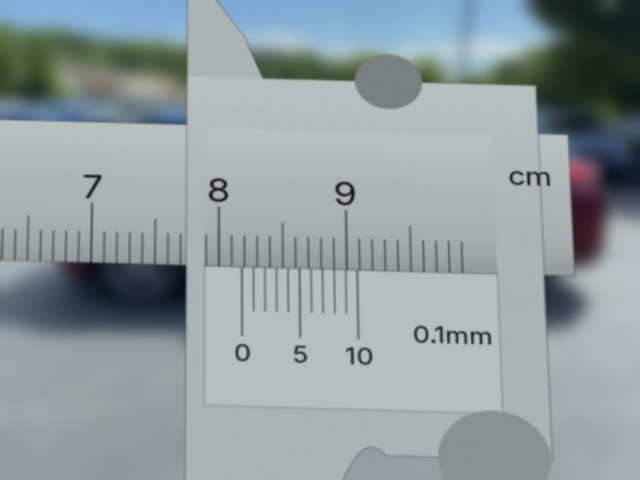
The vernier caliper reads {"value": 81.8, "unit": "mm"}
